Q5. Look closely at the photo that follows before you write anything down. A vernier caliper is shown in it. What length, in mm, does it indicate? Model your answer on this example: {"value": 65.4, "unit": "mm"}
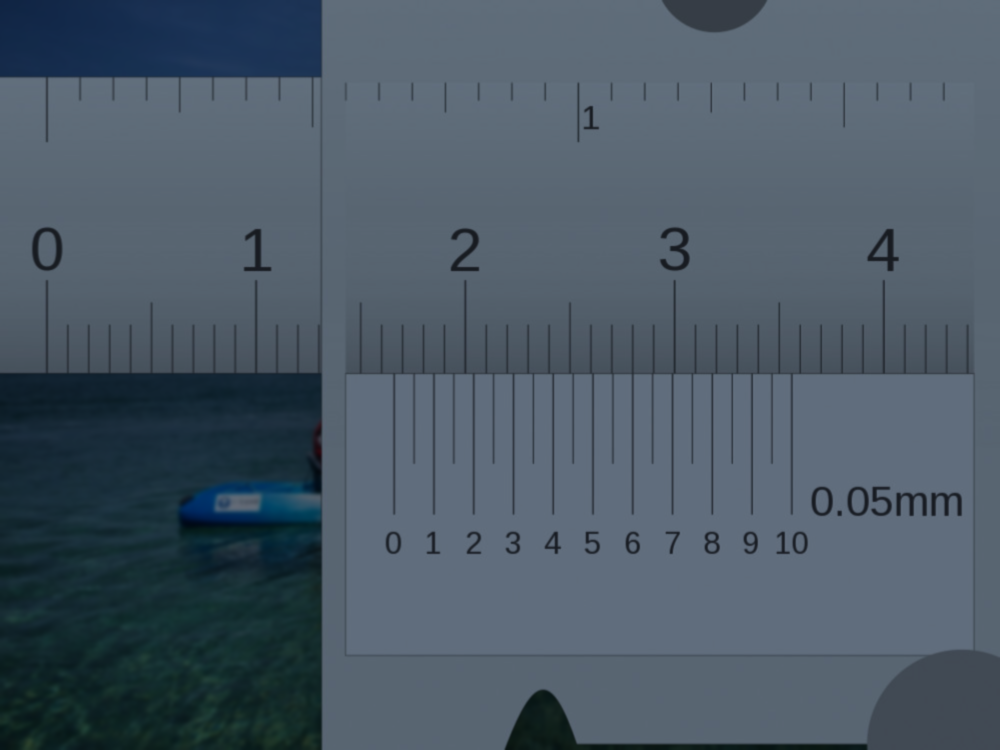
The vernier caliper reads {"value": 16.6, "unit": "mm"}
